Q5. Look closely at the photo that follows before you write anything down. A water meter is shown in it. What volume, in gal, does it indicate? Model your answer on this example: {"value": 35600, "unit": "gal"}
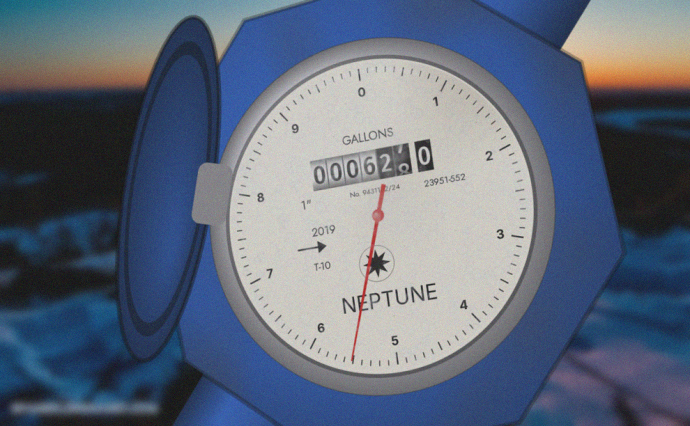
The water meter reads {"value": 6275.5, "unit": "gal"}
